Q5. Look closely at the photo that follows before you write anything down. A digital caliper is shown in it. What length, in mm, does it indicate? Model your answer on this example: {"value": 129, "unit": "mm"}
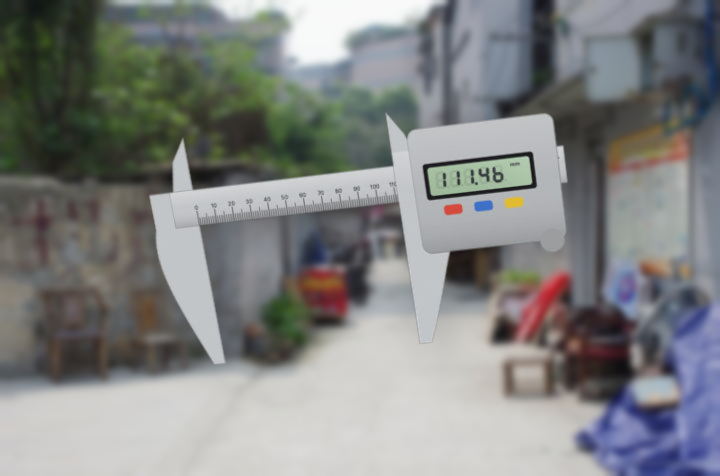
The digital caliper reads {"value": 111.46, "unit": "mm"}
